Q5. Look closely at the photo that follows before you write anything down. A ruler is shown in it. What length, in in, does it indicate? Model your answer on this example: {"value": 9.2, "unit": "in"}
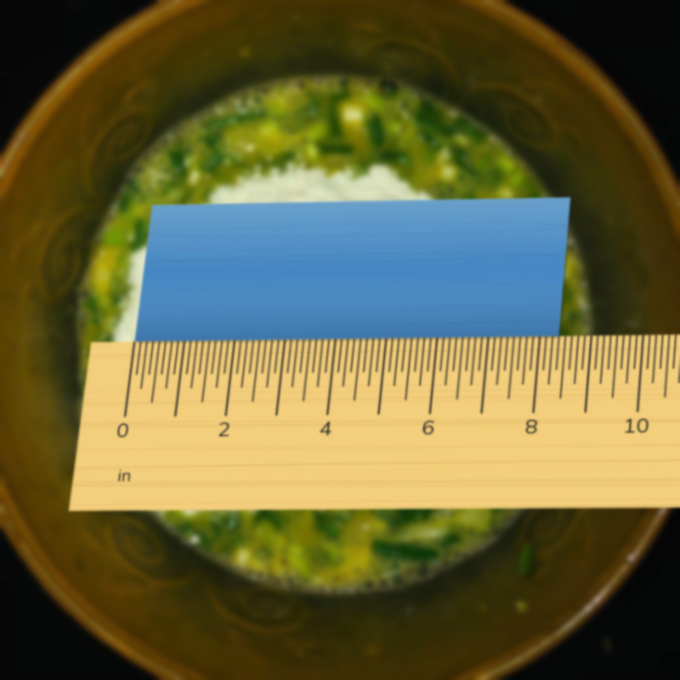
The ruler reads {"value": 8.375, "unit": "in"}
